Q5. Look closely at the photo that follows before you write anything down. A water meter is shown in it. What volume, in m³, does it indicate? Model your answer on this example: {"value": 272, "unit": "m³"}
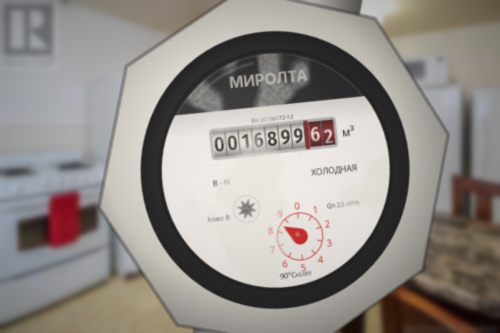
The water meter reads {"value": 16899.618, "unit": "m³"}
